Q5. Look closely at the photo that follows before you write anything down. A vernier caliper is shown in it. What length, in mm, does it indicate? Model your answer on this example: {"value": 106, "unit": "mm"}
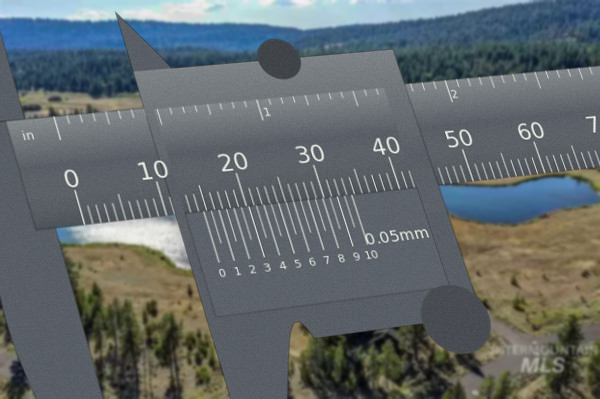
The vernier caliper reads {"value": 14.6, "unit": "mm"}
